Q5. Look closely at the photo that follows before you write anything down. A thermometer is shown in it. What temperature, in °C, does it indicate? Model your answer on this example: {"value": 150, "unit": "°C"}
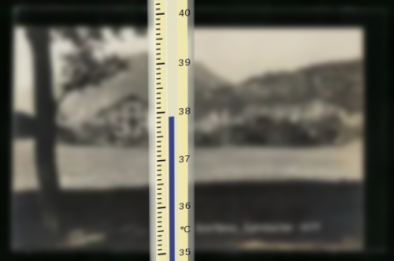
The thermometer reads {"value": 37.9, "unit": "°C"}
